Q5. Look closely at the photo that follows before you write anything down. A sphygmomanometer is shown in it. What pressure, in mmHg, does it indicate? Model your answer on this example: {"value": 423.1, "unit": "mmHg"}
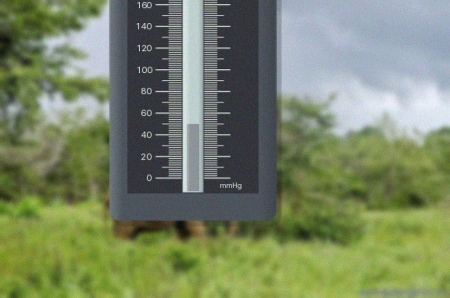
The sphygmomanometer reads {"value": 50, "unit": "mmHg"}
